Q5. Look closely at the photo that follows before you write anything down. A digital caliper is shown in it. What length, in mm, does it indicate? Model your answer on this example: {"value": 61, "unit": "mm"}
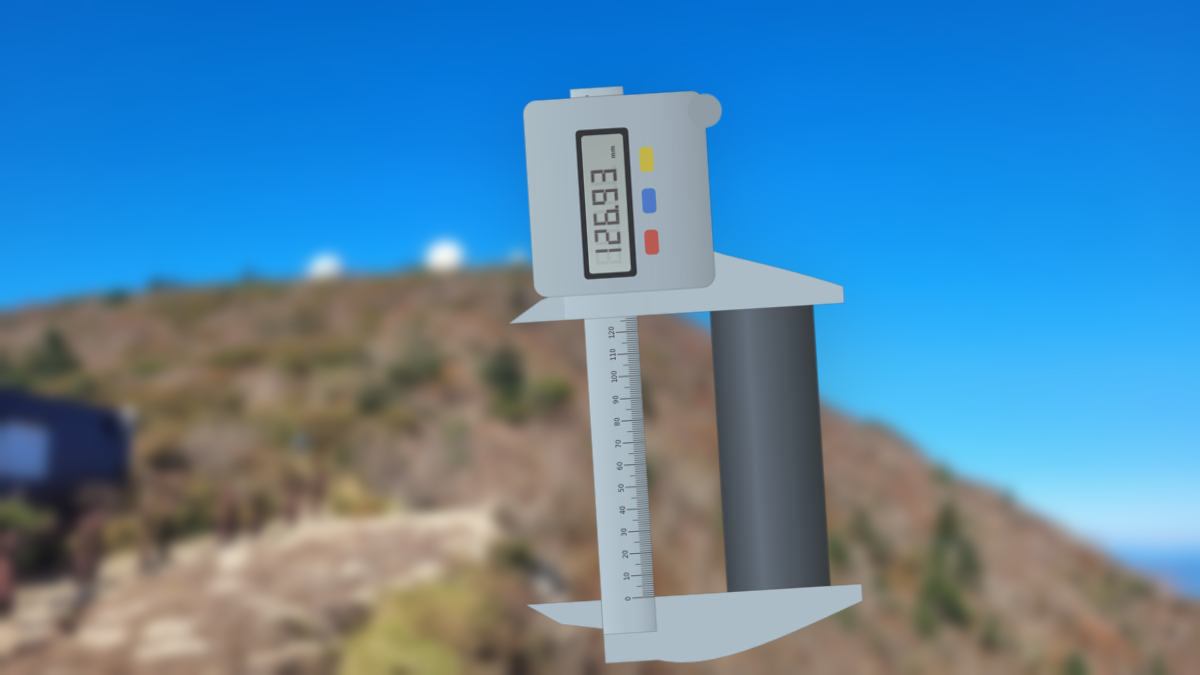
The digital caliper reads {"value": 126.93, "unit": "mm"}
